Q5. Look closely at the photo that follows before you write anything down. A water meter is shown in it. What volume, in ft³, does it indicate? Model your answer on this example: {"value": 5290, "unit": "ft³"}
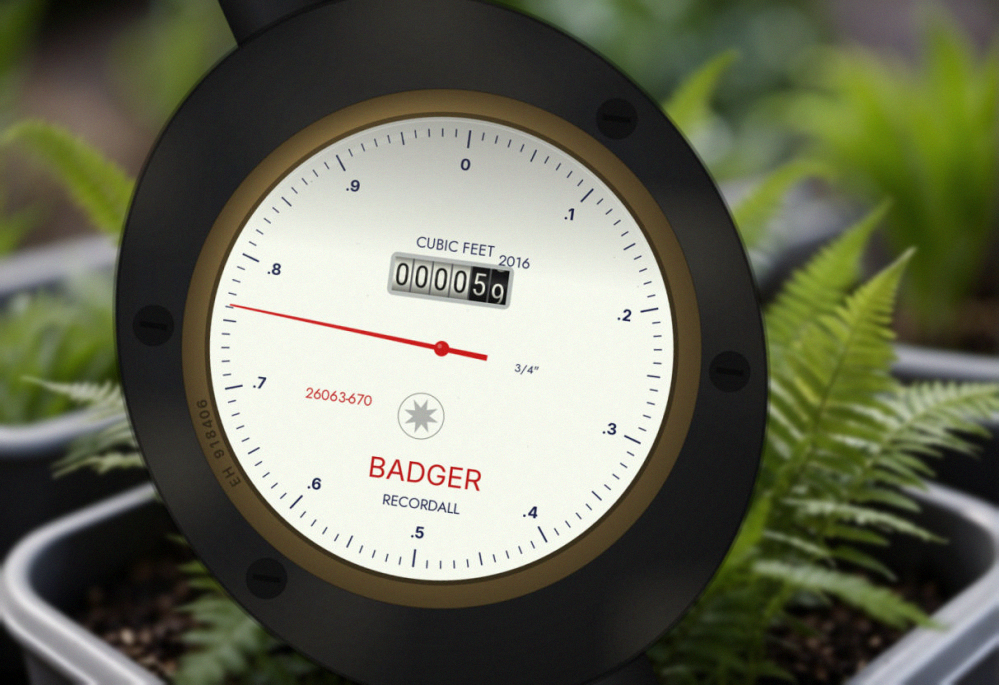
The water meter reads {"value": 58.76, "unit": "ft³"}
